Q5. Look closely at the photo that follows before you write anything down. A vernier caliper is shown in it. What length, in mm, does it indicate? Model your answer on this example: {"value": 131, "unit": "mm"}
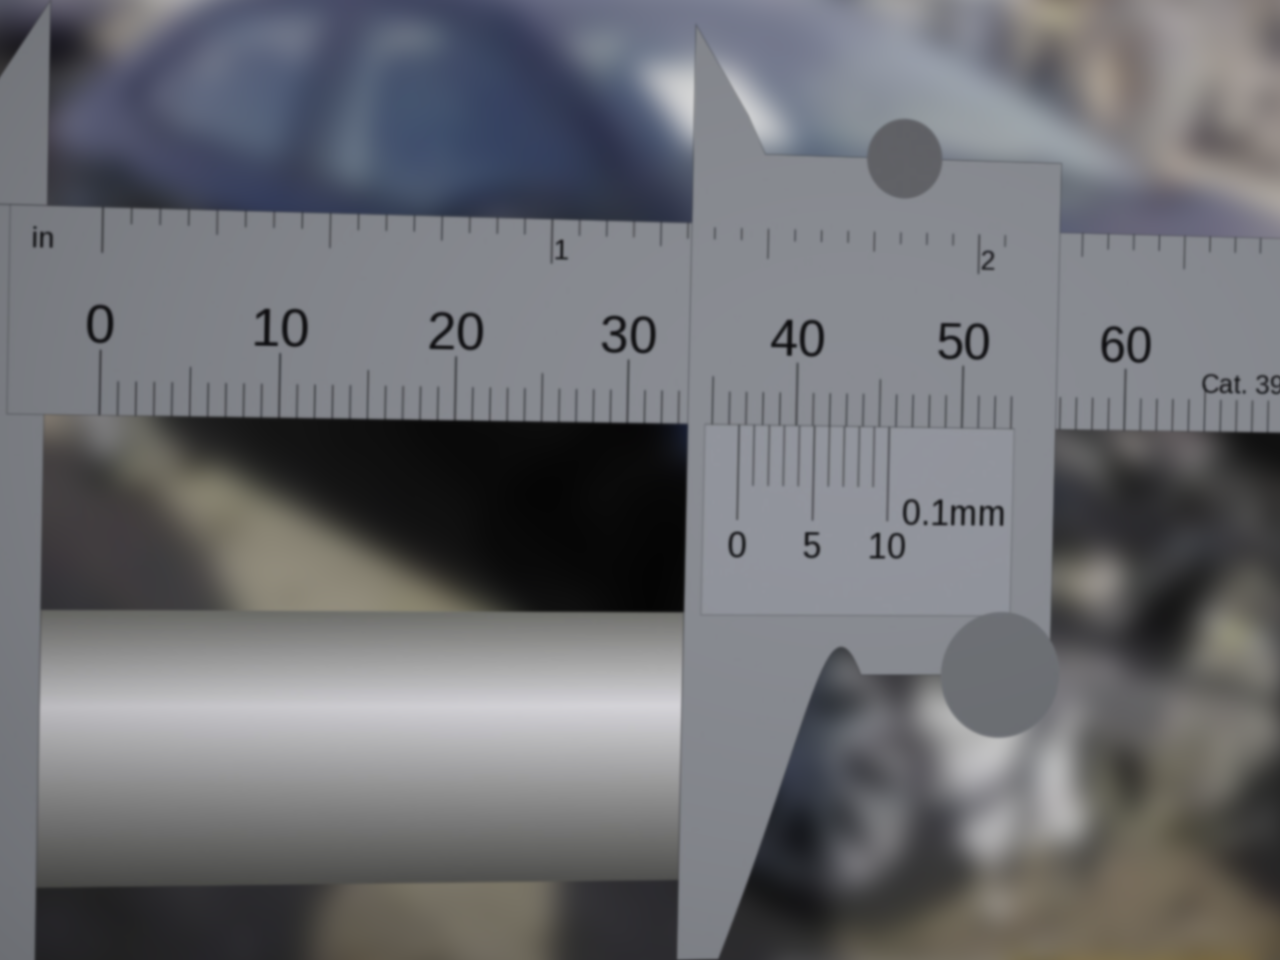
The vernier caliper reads {"value": 36.6, "unit": "mm"}
